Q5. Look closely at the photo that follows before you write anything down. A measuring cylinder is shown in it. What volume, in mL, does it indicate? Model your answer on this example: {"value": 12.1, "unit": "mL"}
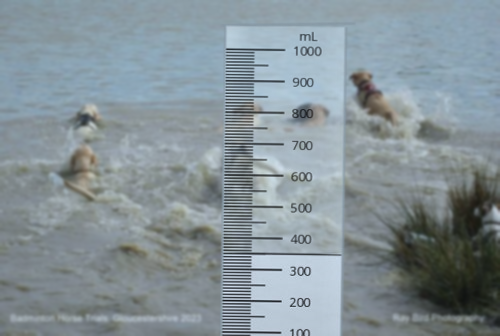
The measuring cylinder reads {"value": 350, "unit": "mL"}
